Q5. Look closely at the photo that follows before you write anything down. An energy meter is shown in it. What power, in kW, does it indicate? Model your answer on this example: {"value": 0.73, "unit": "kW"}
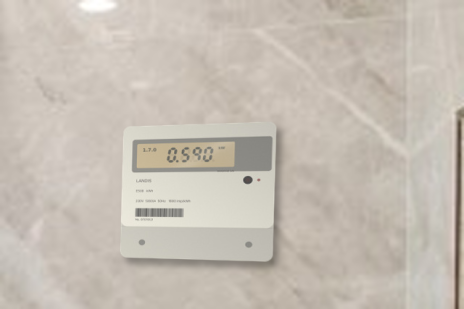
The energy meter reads {"value": 0.590, "unit": "kW"}
